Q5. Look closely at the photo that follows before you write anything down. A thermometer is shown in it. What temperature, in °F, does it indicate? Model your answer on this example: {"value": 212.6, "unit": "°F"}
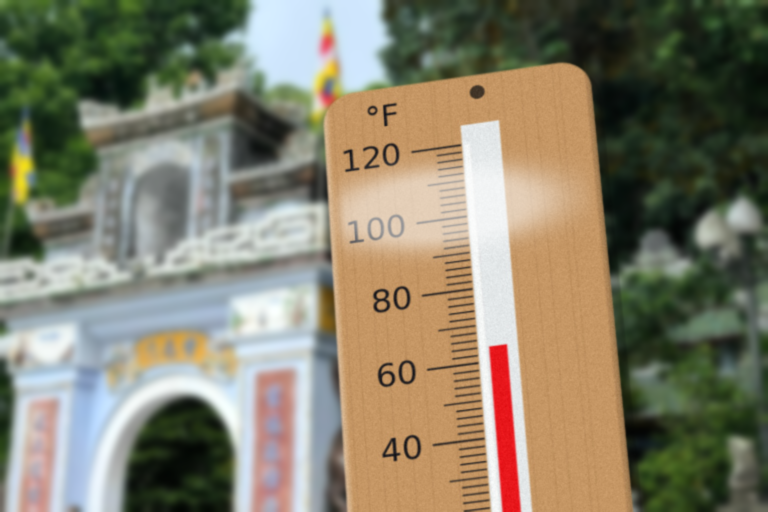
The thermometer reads {"value": 64, "unit": "°F"}
